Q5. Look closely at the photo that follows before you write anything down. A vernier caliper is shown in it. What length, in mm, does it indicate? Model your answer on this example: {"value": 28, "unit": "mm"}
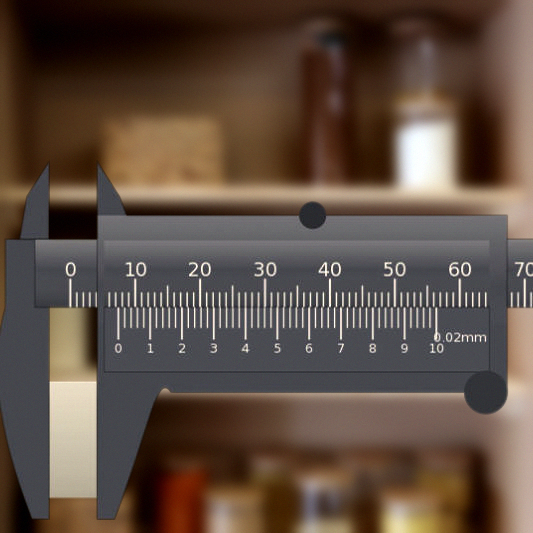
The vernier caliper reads {"value": 7.4, "unit": "mm"}
